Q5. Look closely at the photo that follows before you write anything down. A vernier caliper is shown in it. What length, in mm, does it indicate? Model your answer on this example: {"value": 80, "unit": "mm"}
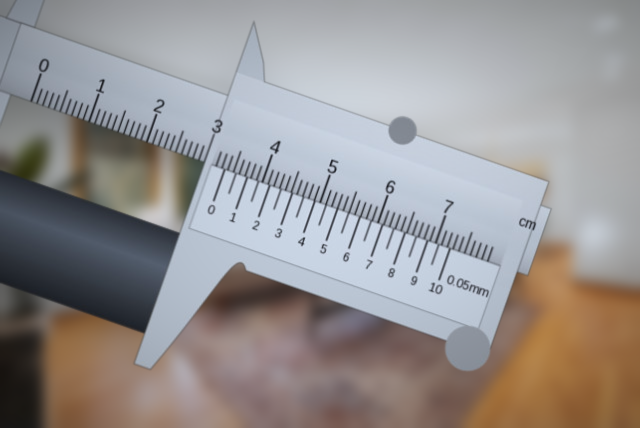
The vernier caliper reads {"value": 33.5, "unit": "mm"}
